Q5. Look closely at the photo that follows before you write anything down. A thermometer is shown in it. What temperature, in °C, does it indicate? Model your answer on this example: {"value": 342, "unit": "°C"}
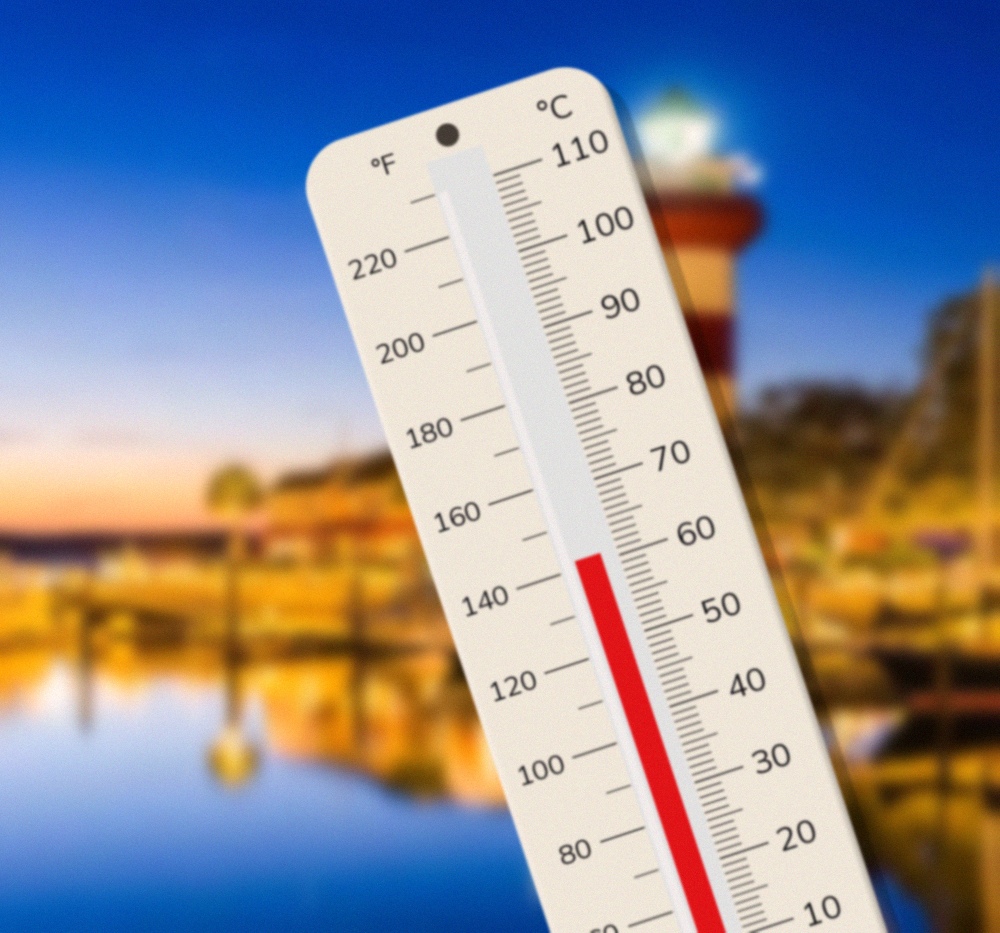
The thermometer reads {"value": 61, "unit": "°C"}
